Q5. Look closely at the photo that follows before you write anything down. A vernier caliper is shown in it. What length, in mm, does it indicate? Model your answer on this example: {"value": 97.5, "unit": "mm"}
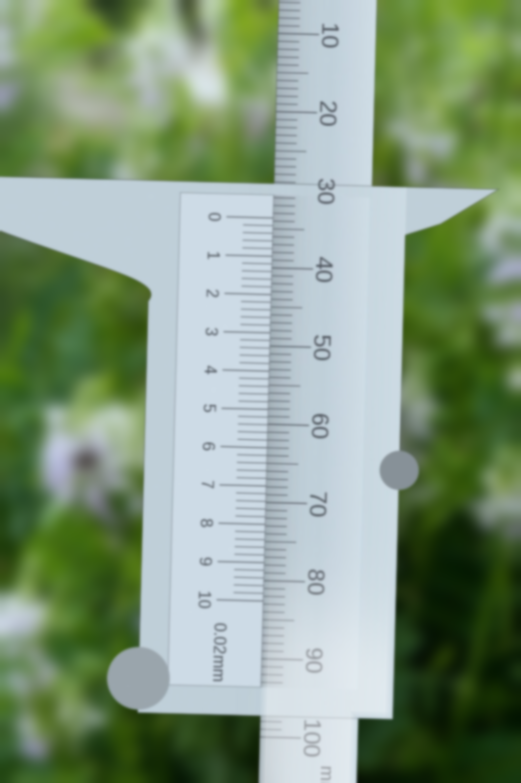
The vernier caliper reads {"value": 33.6, "unit": "mm"}
